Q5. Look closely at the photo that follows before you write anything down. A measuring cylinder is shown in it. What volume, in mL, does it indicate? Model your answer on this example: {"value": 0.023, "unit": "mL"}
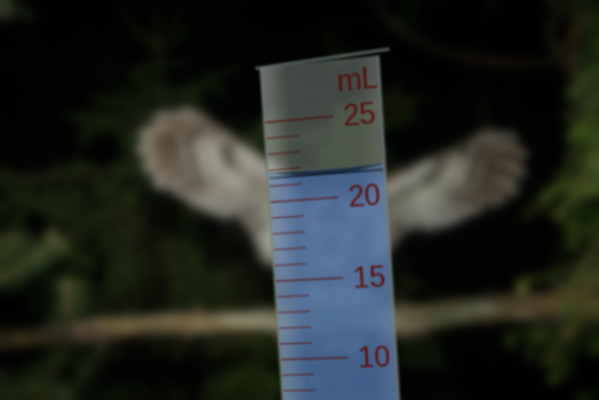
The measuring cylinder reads {"value": 21.5, "unit": "mL"}
